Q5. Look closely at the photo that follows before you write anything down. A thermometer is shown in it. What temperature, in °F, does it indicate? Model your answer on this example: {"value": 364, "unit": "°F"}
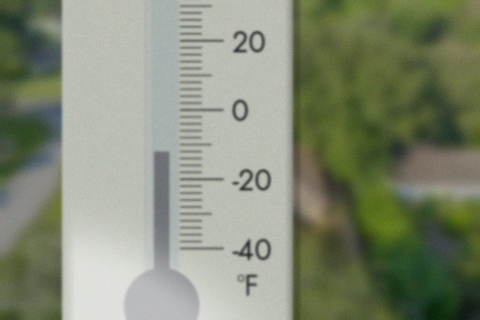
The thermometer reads {"value": -12, "unit": "°F"}
